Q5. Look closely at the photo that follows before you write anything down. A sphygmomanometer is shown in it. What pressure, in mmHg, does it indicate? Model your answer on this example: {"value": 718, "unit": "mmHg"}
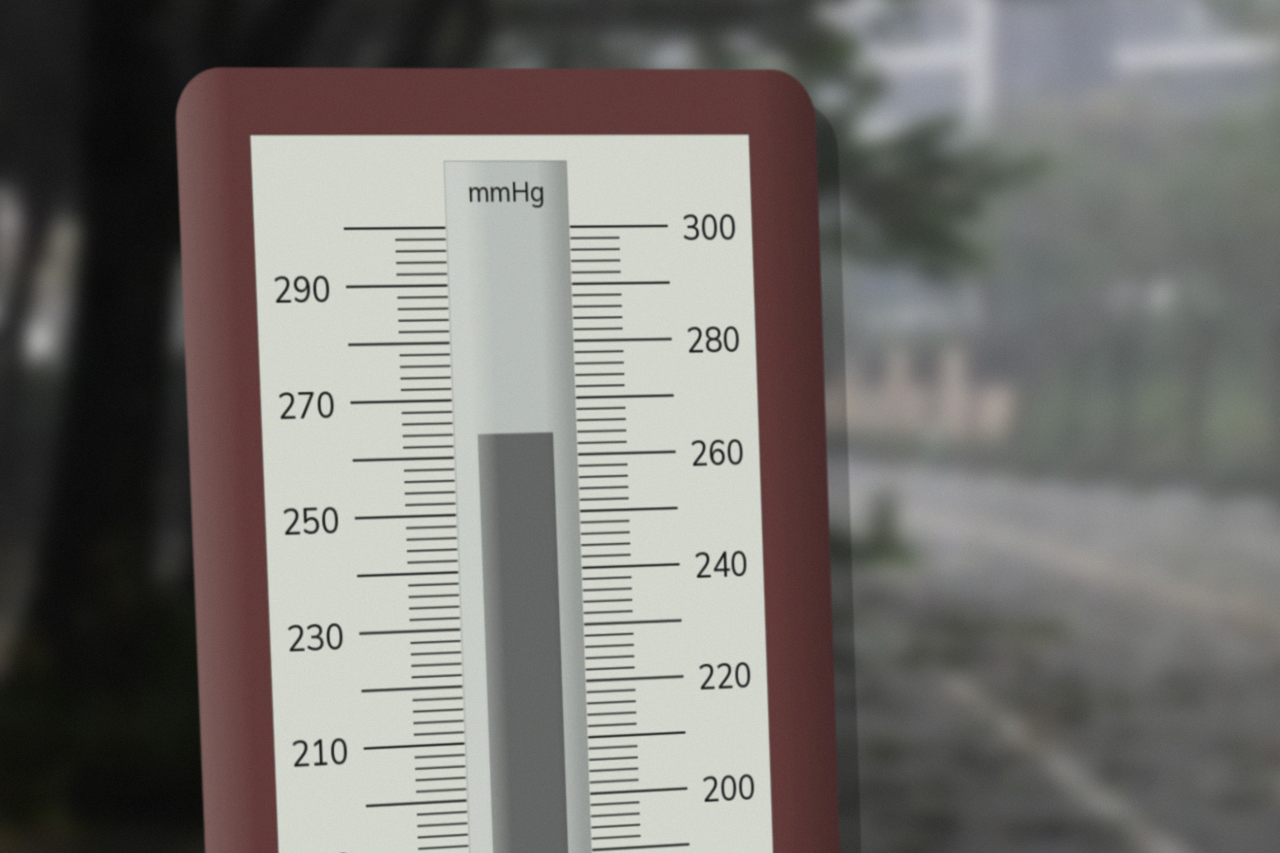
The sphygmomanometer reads {"value": 264, "unit": "mmHg"}
